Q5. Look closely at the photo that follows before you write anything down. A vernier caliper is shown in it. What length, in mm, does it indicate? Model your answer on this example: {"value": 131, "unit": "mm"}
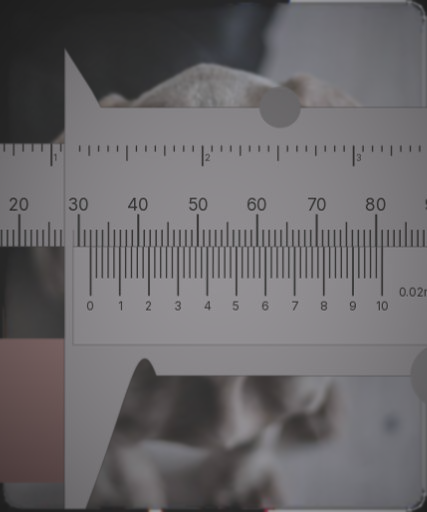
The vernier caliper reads {"value": 32.0, "unit": "mm"}
